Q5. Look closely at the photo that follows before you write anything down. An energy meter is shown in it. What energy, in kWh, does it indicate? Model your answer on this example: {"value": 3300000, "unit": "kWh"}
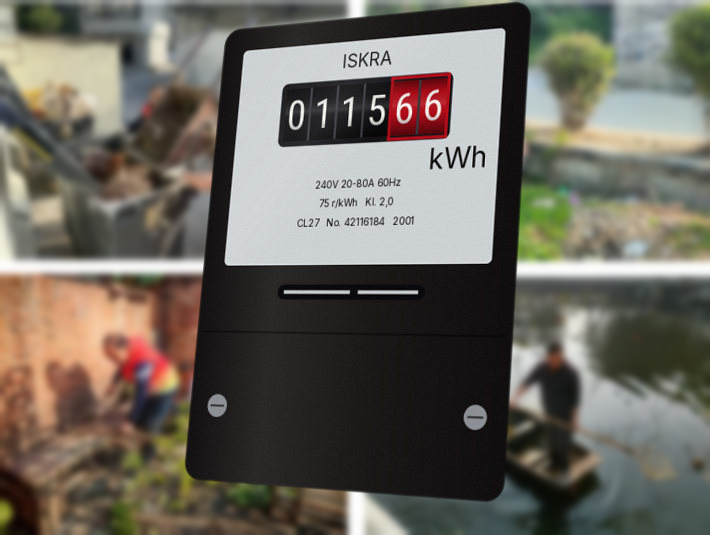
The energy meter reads {"value": 115.66, "unit": "kWh"}
